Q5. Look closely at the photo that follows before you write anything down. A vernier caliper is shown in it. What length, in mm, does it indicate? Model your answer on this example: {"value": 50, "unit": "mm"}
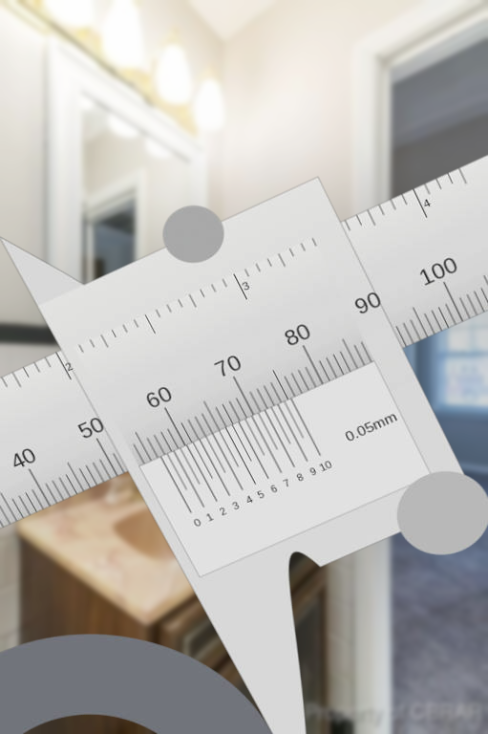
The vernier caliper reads {"value": 56.4, "unit": "mm"}
